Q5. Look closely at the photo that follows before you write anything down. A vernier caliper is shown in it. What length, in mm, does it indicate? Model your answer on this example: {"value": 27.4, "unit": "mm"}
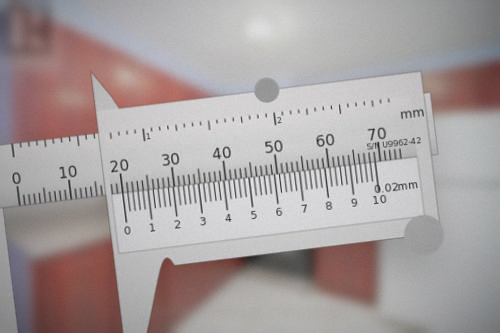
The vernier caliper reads {"value": 20.0, "unit": "mm"}
